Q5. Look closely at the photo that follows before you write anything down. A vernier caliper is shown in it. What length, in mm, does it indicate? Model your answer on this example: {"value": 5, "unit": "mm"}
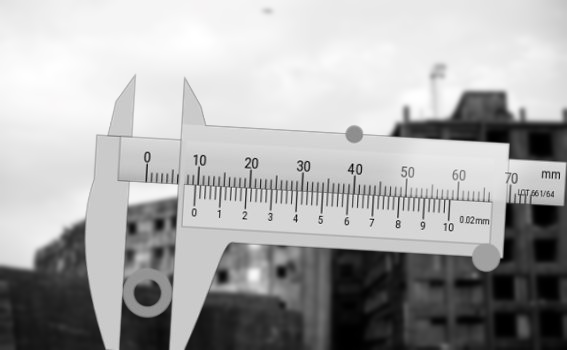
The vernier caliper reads {"value": 9.5, "unit": "mm"}
